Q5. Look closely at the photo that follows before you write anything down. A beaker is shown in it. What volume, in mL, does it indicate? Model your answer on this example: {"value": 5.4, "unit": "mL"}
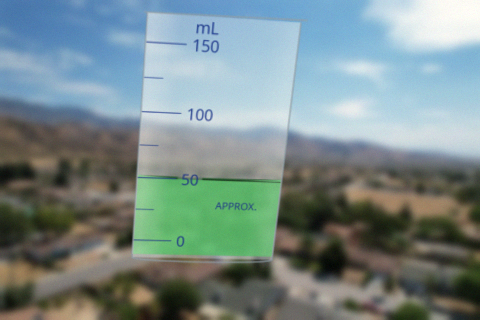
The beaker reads {"value": 50, "unit": "mL"}
